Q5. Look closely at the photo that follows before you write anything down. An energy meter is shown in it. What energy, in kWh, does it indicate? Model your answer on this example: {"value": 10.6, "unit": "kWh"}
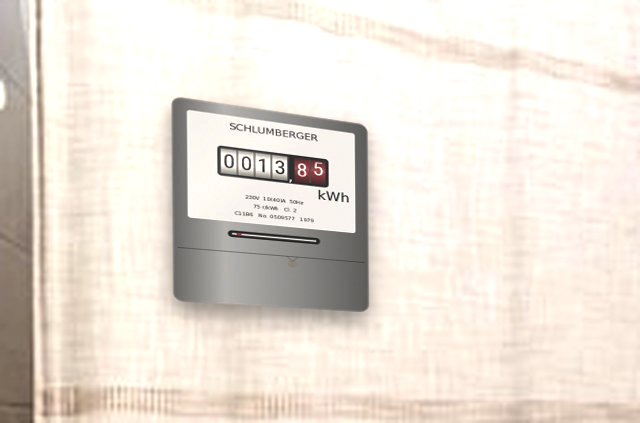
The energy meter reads {"value": 13.85, "unit": "kWh"}
